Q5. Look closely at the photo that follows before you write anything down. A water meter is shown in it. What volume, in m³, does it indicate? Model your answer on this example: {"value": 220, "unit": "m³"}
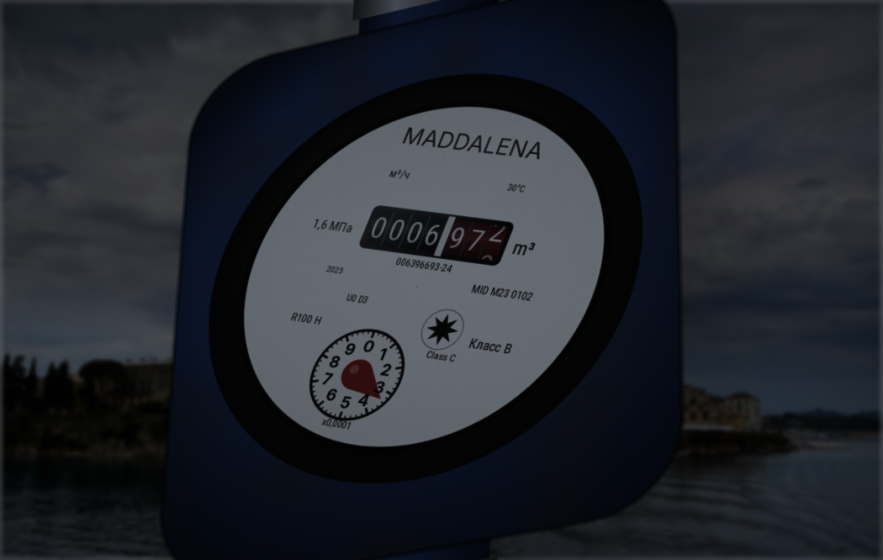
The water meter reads {"value": 6.9723, "unit": "m³"}
